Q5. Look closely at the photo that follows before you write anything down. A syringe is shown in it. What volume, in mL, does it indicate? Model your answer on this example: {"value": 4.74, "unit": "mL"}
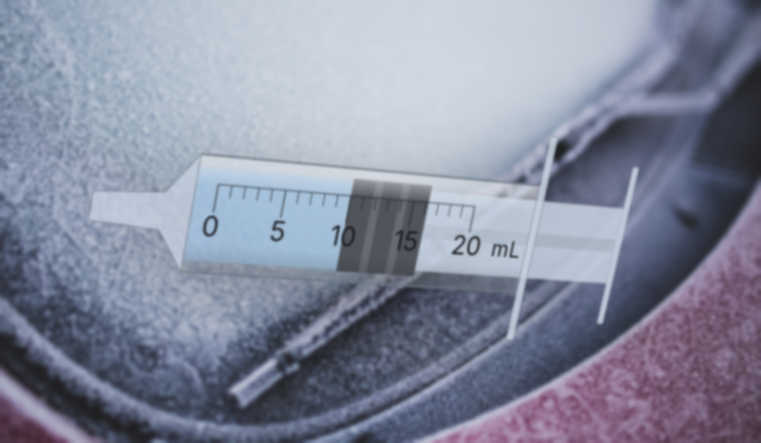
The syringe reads {"value": 10, "unit": "mL"}
